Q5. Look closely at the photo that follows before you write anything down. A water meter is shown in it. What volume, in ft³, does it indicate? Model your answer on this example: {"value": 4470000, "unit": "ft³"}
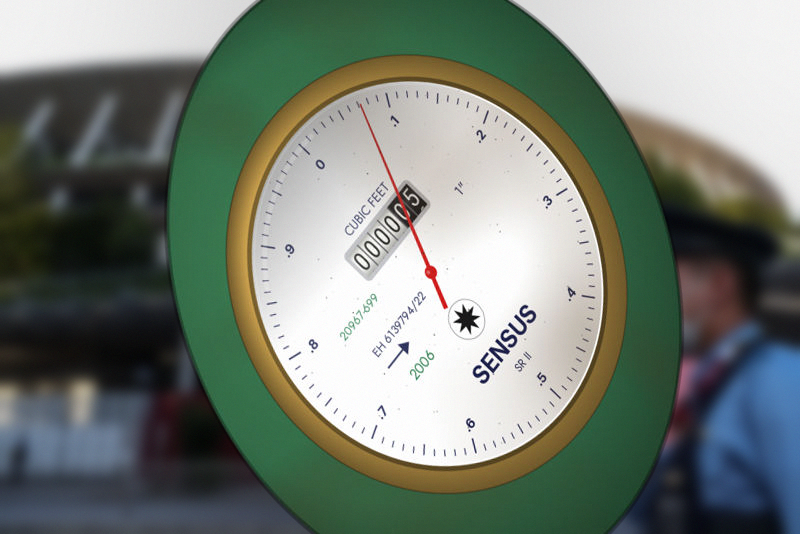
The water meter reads {"value": 5.07, "unit": "ft³"}
